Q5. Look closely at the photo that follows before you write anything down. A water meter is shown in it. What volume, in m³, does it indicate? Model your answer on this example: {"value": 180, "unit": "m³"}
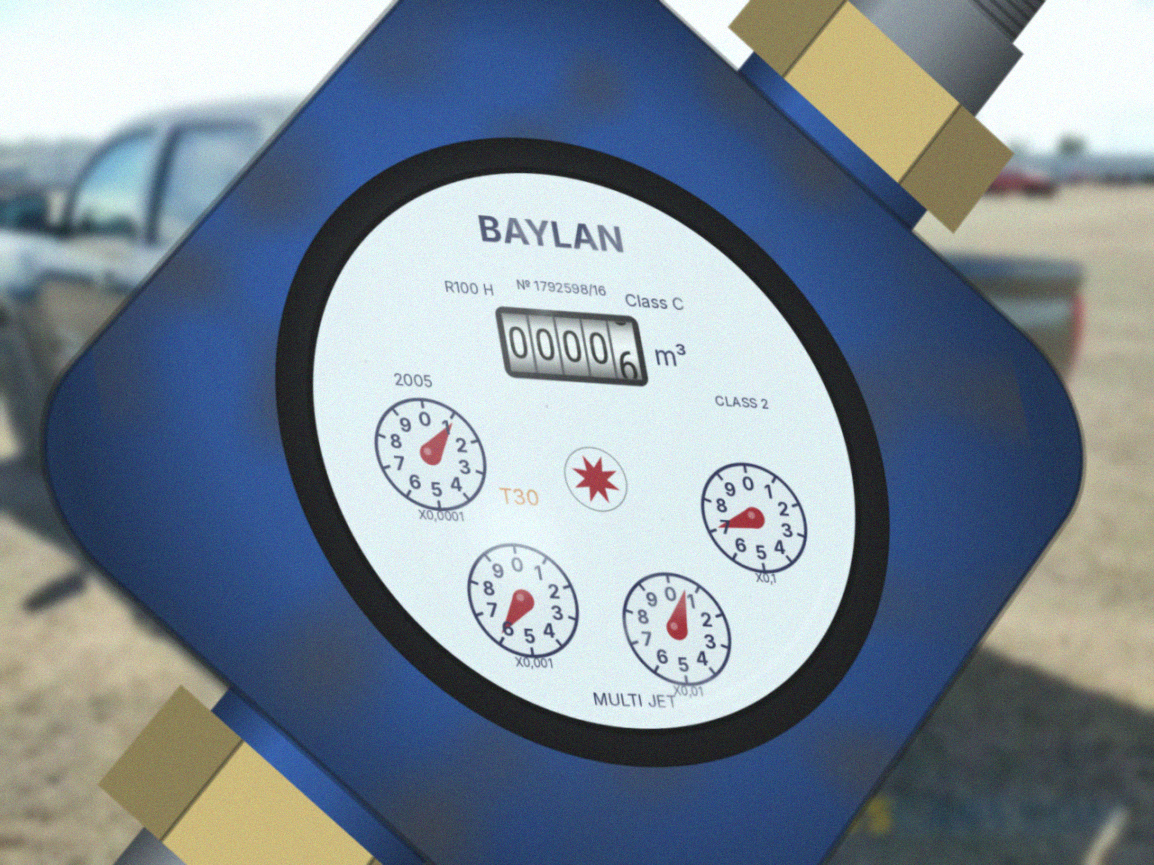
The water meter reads {"value": 5.7061, "unit": "m³"}
